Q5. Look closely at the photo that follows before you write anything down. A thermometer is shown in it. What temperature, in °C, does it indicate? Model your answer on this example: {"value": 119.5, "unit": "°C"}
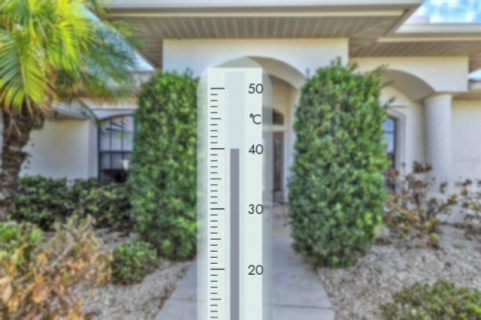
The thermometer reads {"value": 40, "unit": "°C"}
